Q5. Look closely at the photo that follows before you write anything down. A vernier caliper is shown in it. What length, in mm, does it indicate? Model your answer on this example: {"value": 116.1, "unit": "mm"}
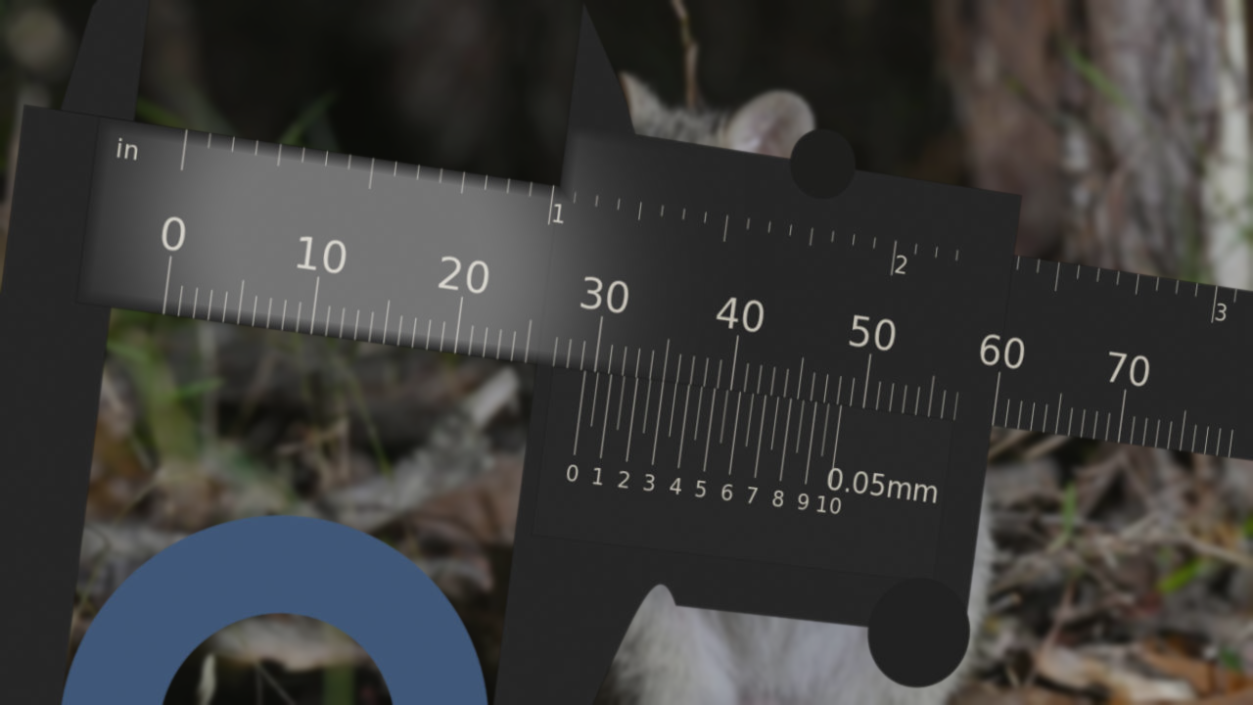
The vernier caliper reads {"value": 29.3, "unit": "mm"}
